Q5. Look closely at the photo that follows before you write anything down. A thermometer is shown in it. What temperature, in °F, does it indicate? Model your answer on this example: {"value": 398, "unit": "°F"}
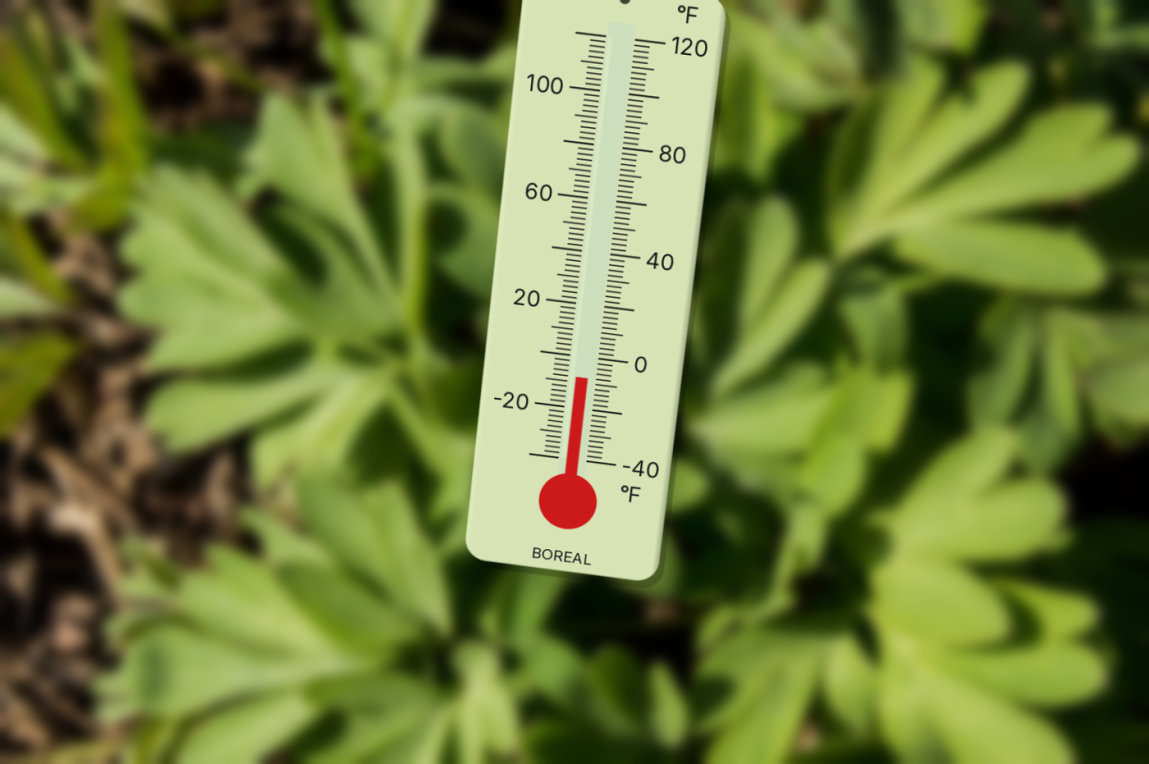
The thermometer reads {"value": -8, "unit": "°F"}
